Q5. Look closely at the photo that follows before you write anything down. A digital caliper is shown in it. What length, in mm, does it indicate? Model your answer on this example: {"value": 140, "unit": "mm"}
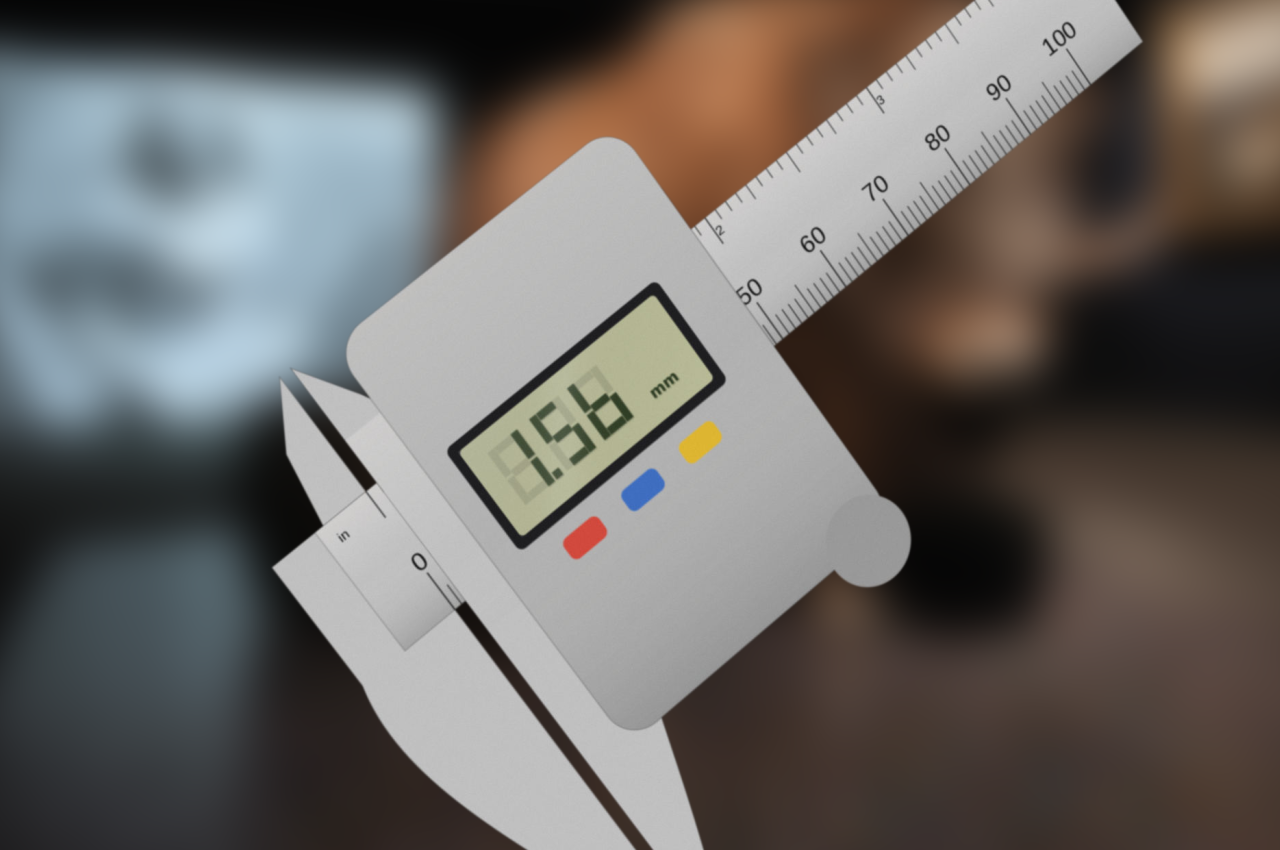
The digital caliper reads {"value": 1.56, "unit": "mm"}
